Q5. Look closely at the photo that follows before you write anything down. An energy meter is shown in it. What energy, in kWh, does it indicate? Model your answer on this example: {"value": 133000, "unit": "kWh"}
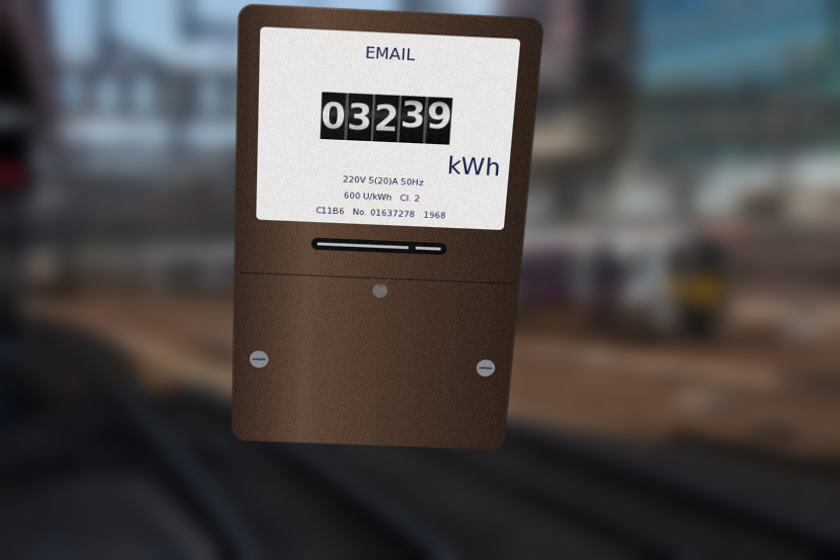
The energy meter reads {"value": 3239, "unit": "kWh"}
